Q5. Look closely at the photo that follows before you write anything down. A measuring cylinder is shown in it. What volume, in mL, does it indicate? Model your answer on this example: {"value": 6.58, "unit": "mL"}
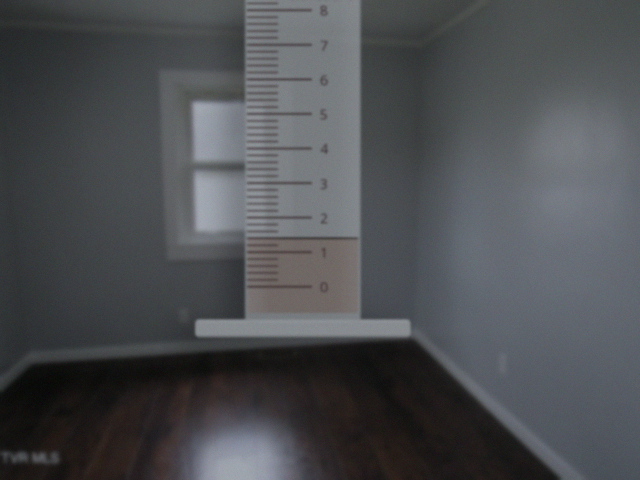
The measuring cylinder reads {"value": 1.4, "unit": "mL"}
